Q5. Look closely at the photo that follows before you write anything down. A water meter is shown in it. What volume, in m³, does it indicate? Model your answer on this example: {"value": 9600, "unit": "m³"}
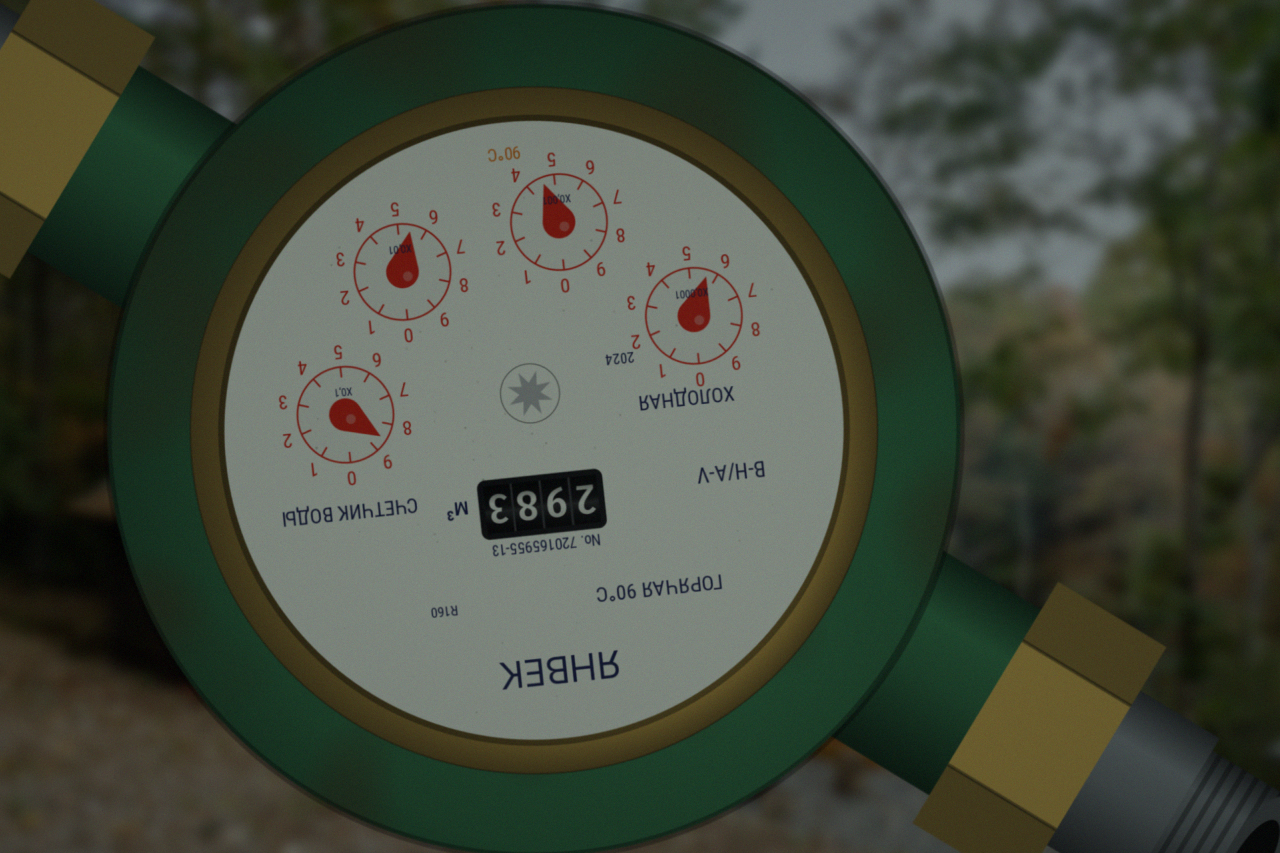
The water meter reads {"value": 2983.8545, "unit": "m³"}
